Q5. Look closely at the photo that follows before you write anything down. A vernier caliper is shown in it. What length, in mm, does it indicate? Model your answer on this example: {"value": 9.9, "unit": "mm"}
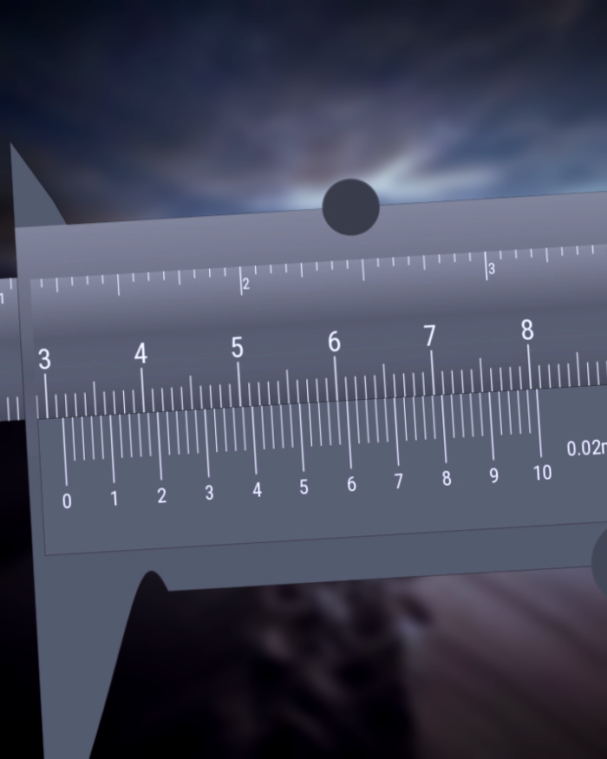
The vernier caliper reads {"value": 31.6, "unit": "mm"}
